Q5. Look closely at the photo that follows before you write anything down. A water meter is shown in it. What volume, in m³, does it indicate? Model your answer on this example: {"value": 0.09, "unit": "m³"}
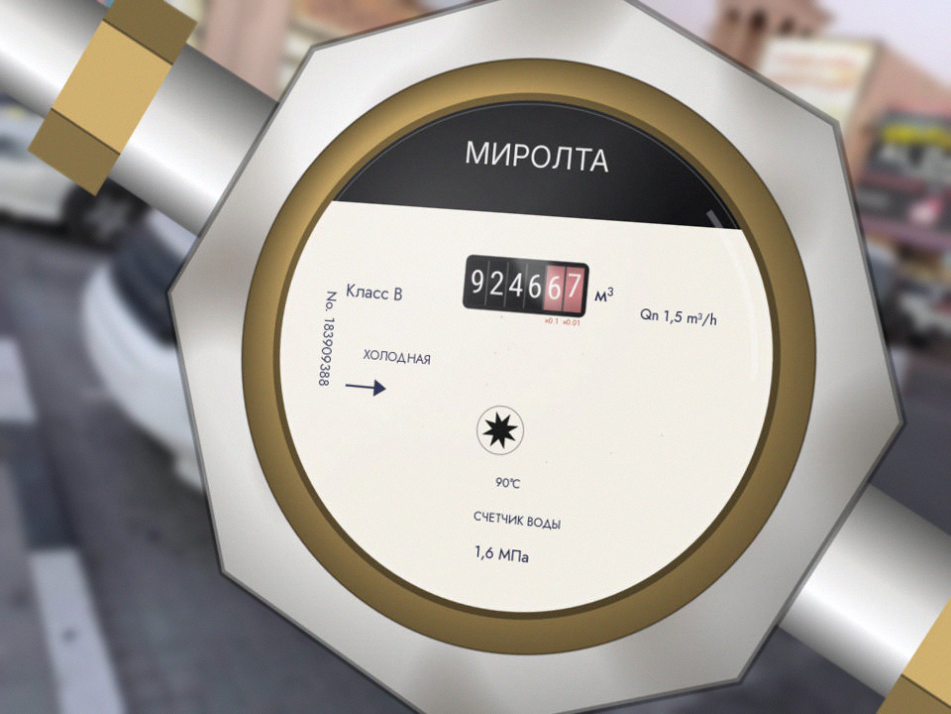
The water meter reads {"value": 9246.67, "unit": "m³"}
